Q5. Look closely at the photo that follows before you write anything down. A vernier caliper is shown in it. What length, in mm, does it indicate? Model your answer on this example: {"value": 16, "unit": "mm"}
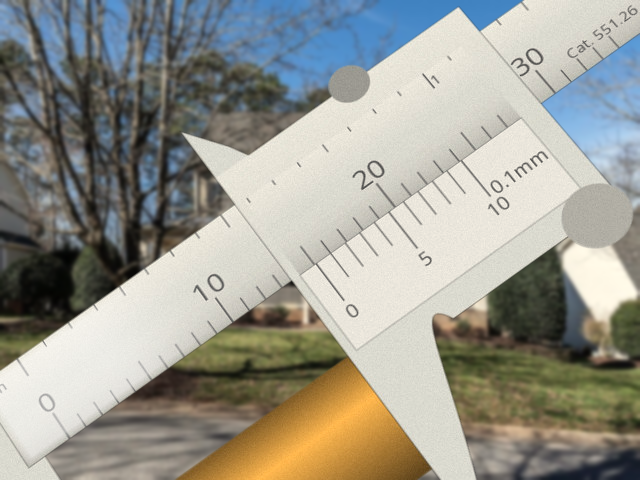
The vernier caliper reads {"value": 15.1, "unit": "mm"}
